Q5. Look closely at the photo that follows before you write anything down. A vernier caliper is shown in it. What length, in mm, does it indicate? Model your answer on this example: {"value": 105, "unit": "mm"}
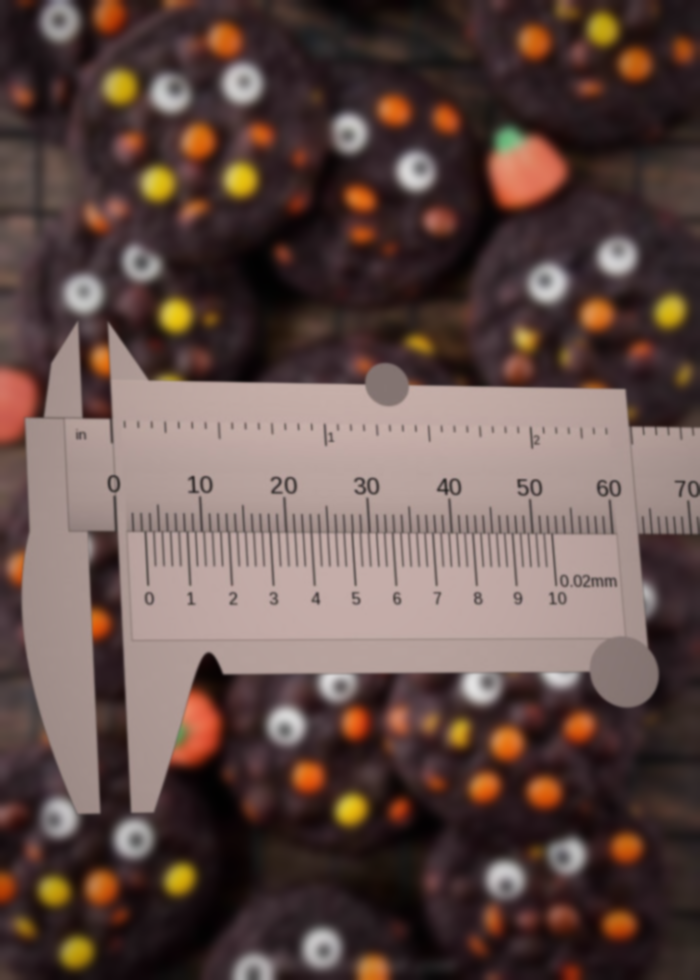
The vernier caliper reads {"value": 3.4, "unit": "mm"}
